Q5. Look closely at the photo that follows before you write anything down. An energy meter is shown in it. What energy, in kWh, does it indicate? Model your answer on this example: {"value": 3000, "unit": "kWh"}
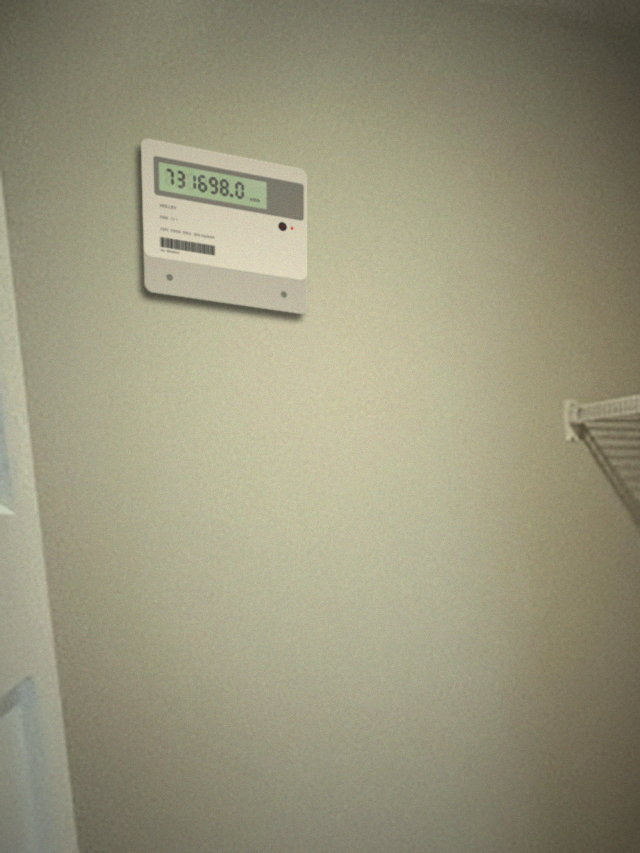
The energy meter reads {"value": 731698.0, "unit": "kWh"}
